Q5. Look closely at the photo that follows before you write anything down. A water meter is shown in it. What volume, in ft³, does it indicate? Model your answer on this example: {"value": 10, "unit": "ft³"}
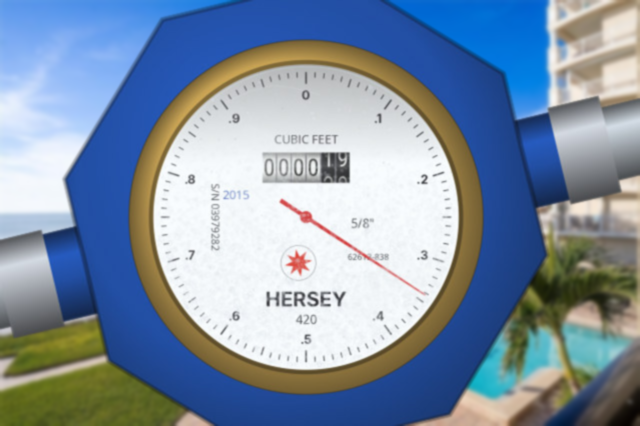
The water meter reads {"value": 19.34, "unit": "ft³"}
